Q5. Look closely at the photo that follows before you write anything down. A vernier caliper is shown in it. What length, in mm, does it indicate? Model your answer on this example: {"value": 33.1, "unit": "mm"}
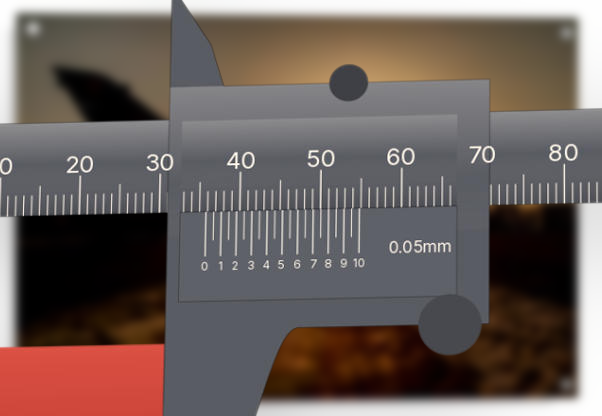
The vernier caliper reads {"value": 35.8, "unit": "mm"}
